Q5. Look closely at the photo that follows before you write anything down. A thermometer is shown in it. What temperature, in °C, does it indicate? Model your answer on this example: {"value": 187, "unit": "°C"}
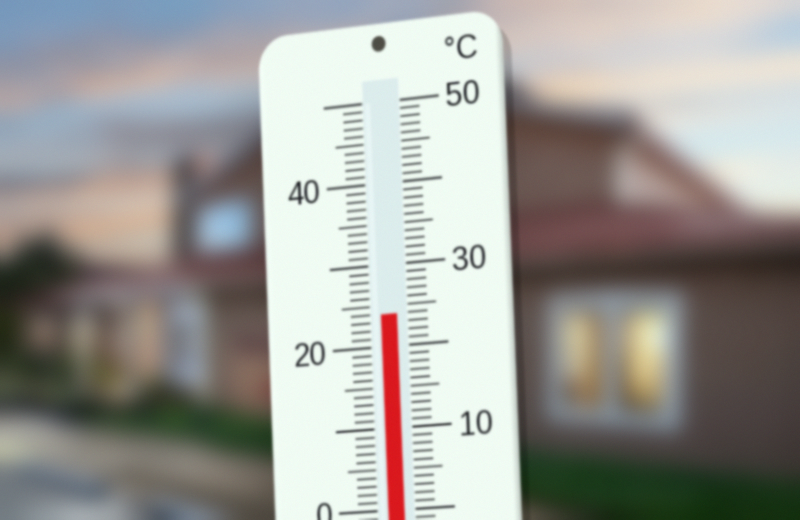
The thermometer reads {"value": 24, "unit": "°C"}
